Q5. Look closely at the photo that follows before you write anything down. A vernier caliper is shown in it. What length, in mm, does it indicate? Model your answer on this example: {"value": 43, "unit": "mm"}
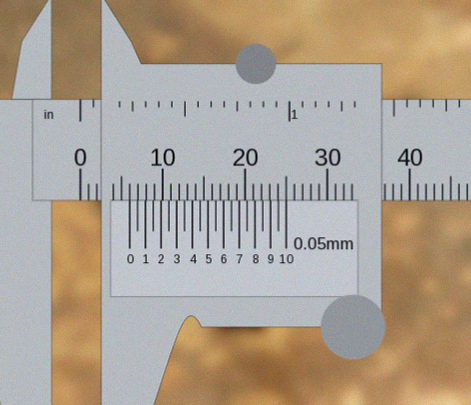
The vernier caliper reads {"value": 6.0, "unit": "mm"}
